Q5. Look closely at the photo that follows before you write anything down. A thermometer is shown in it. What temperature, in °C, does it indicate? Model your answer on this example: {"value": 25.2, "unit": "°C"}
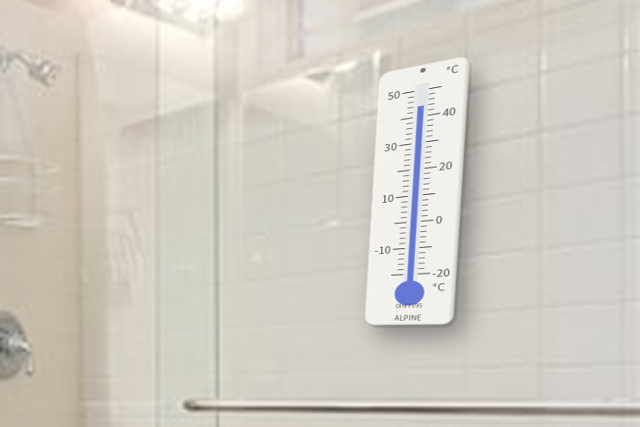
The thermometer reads {"value": 44, "unit": "°C"}
